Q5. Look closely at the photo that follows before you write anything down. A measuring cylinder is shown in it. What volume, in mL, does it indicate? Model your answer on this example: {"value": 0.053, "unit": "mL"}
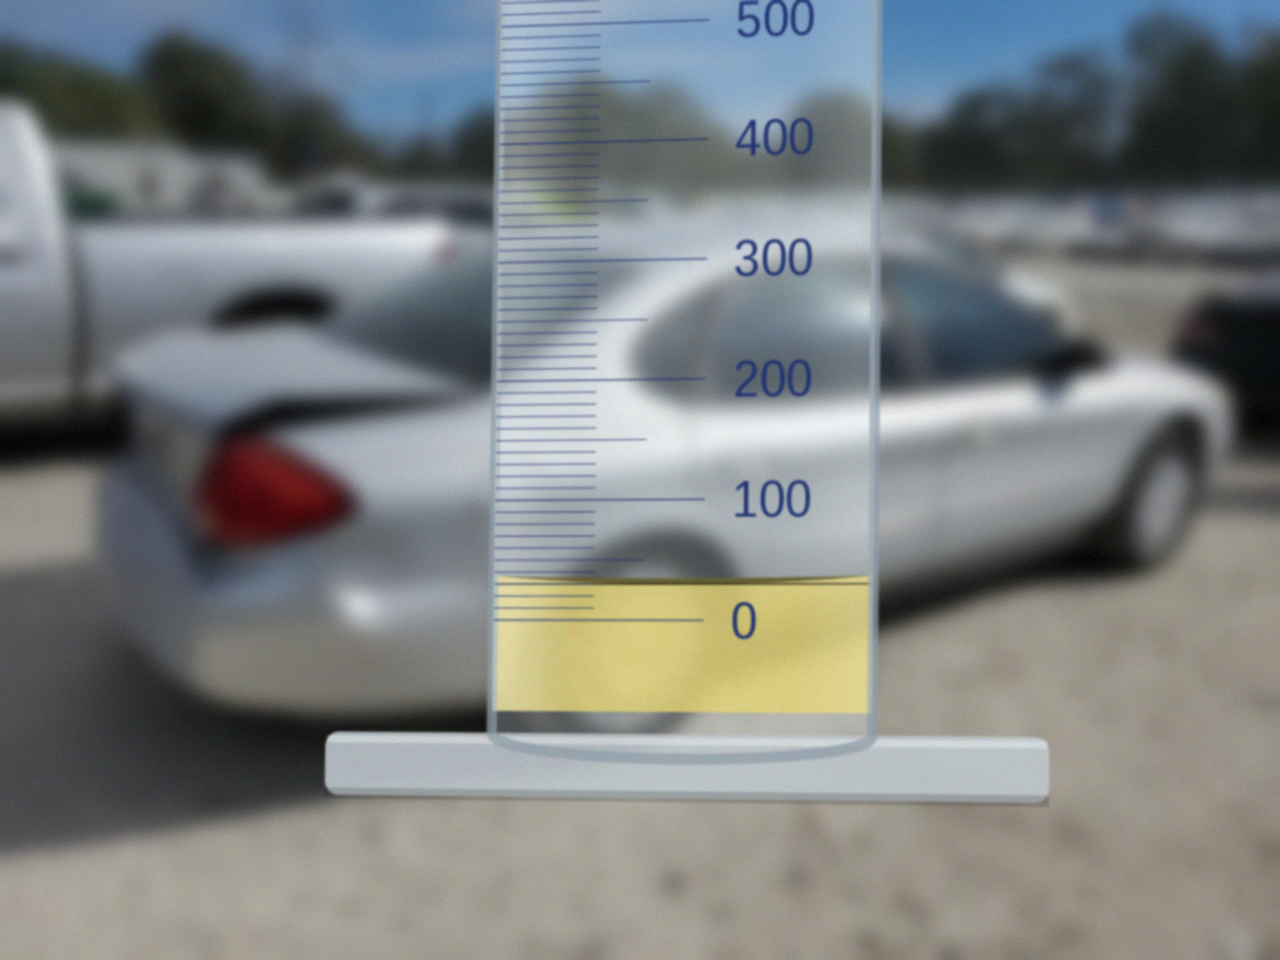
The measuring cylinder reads {"value": 30, "unit": "mL"}
